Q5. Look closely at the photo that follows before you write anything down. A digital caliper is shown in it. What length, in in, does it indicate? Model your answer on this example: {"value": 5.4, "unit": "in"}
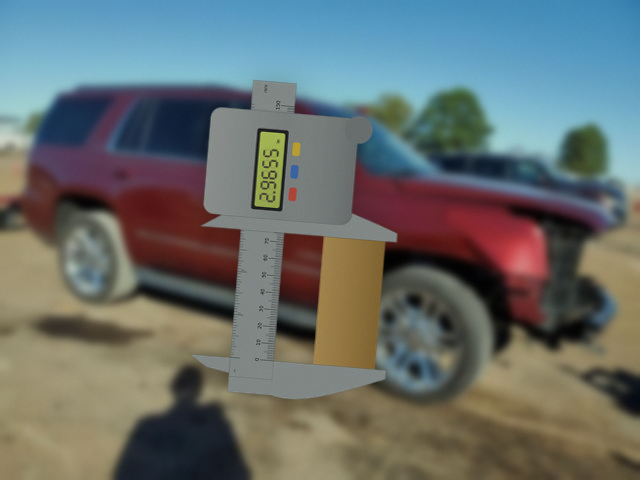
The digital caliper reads {"value": 2.9655, "unit": "in"}
